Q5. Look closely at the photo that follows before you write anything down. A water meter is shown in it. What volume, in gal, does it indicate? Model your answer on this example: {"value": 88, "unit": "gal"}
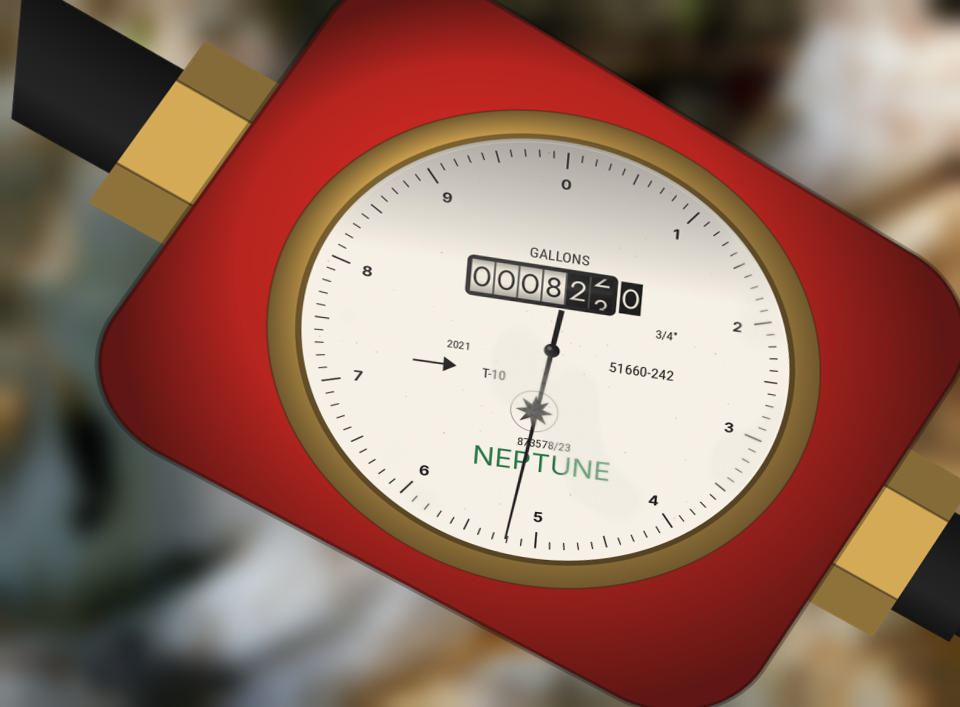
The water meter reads {"value": 8225.2, "unit": "gal"}
